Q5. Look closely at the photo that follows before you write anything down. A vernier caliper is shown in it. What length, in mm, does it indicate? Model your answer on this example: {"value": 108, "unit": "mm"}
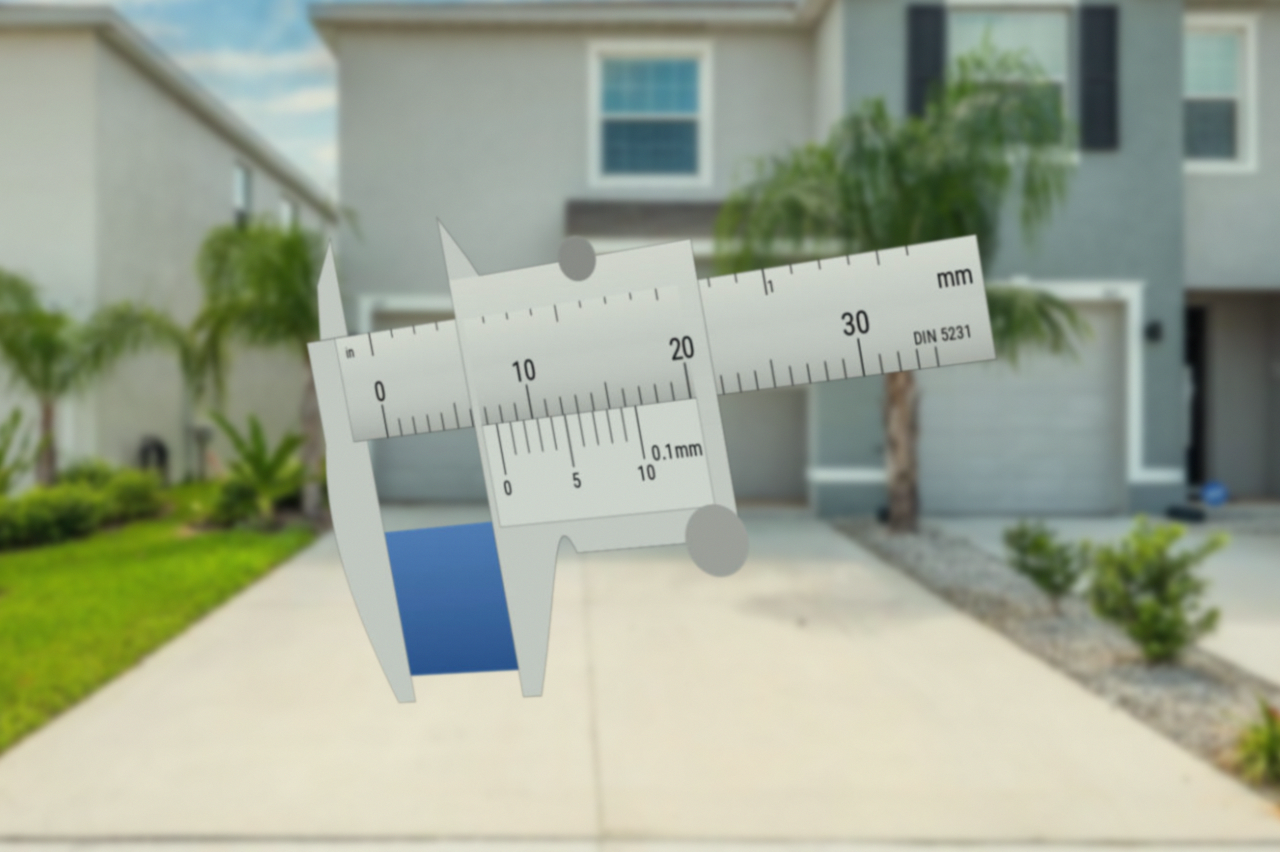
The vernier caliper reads {"value": 7.6, "unit": "mm"}
